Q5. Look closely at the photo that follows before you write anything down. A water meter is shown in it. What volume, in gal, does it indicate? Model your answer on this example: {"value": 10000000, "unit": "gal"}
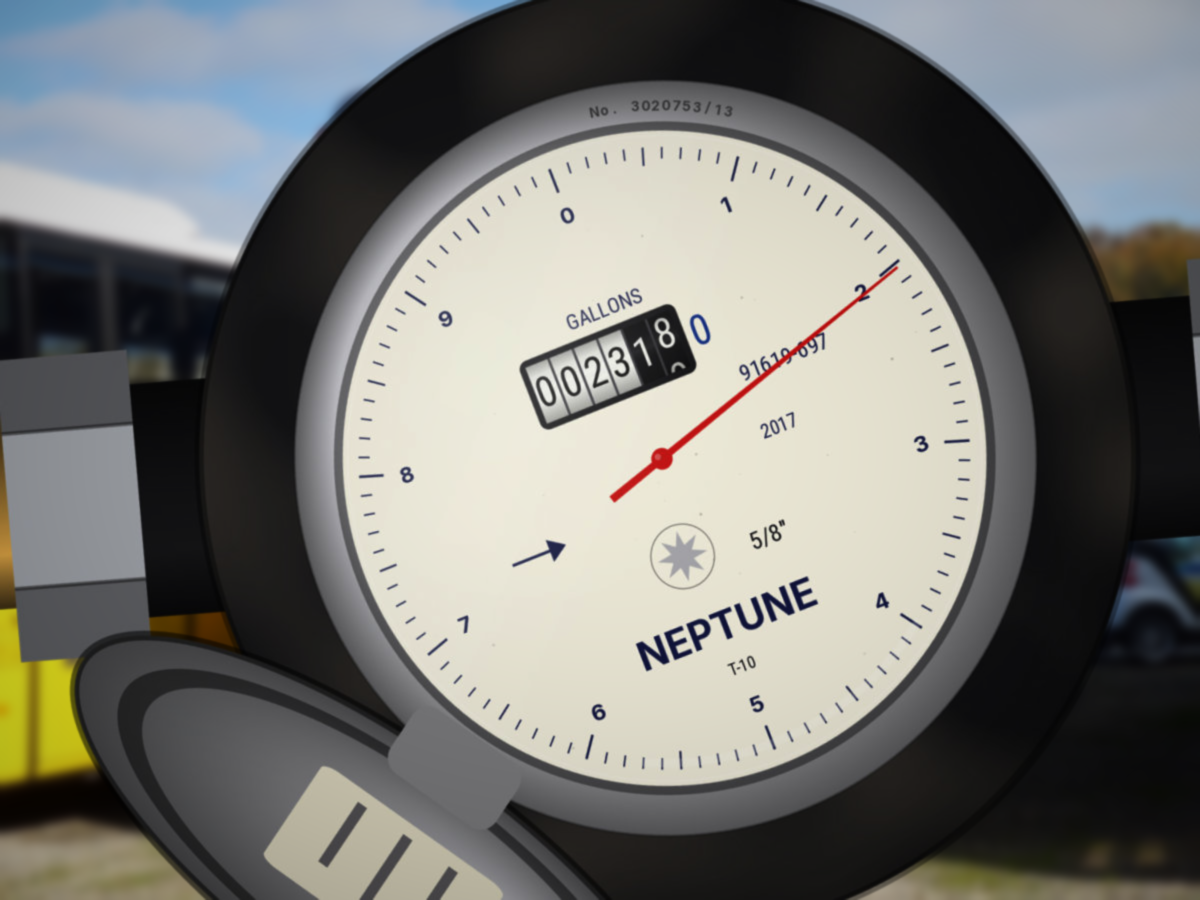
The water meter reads {"value": 23182.0, "unit": "gal"}
